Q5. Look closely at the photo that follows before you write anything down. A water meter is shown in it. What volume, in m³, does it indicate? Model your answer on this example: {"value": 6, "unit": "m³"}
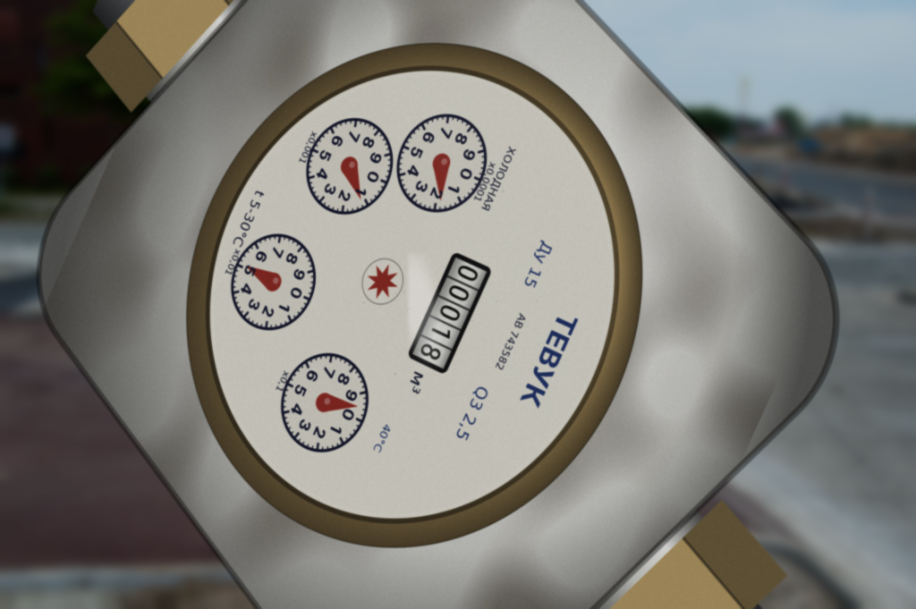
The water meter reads {"value": 17.9511, "unit": "m³"}
